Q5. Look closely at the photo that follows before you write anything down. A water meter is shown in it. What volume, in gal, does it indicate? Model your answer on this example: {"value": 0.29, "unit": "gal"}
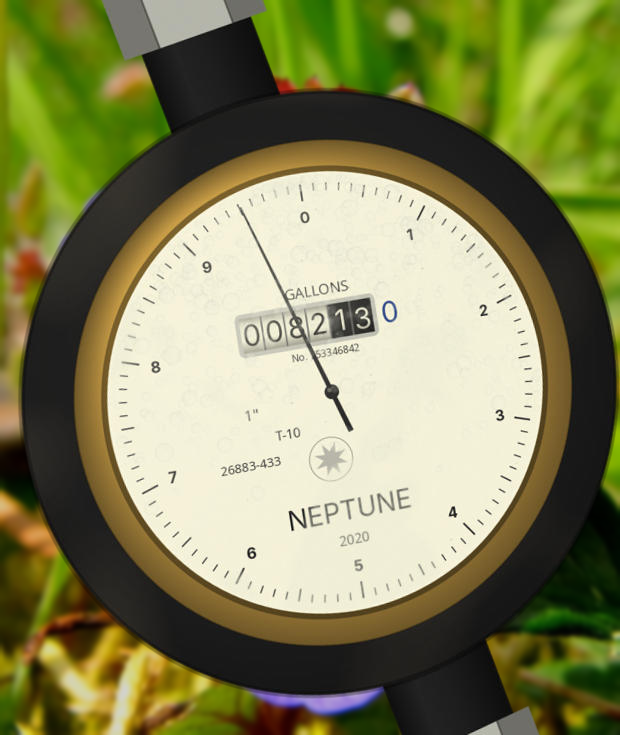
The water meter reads {"value": 82129.5, "unit": "gal"}
